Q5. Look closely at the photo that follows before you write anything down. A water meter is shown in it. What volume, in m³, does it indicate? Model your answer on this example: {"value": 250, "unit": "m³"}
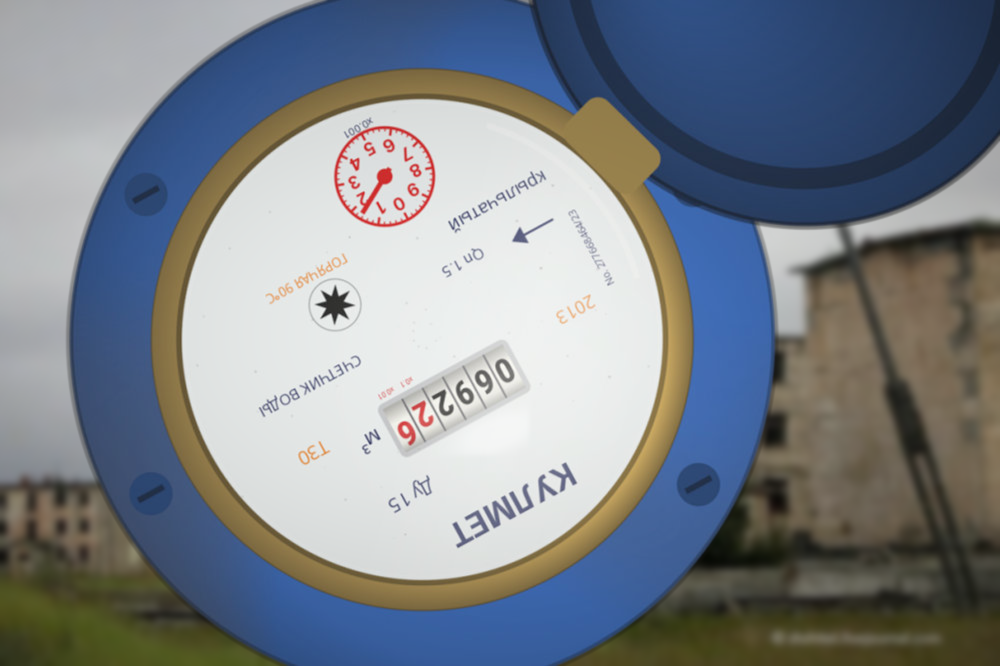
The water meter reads {"value": 692.261, "unit": "m³"}
